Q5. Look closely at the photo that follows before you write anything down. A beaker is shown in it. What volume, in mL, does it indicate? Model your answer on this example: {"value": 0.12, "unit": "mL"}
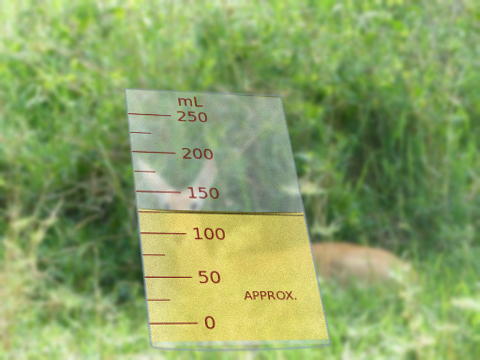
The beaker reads {"value": 125, "unit": "mL"}
